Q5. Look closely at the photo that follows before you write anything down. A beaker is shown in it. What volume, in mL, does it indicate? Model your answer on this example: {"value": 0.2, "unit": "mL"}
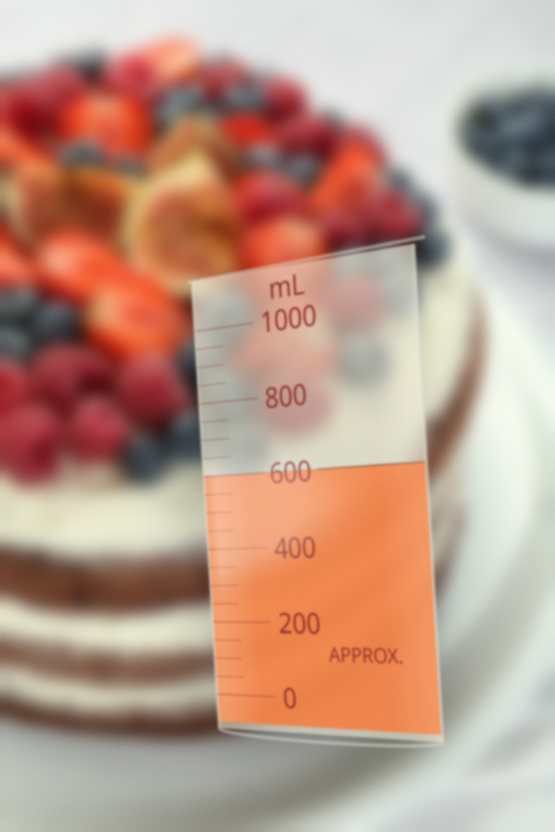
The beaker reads {"value": 600, "unit": "mL"}
